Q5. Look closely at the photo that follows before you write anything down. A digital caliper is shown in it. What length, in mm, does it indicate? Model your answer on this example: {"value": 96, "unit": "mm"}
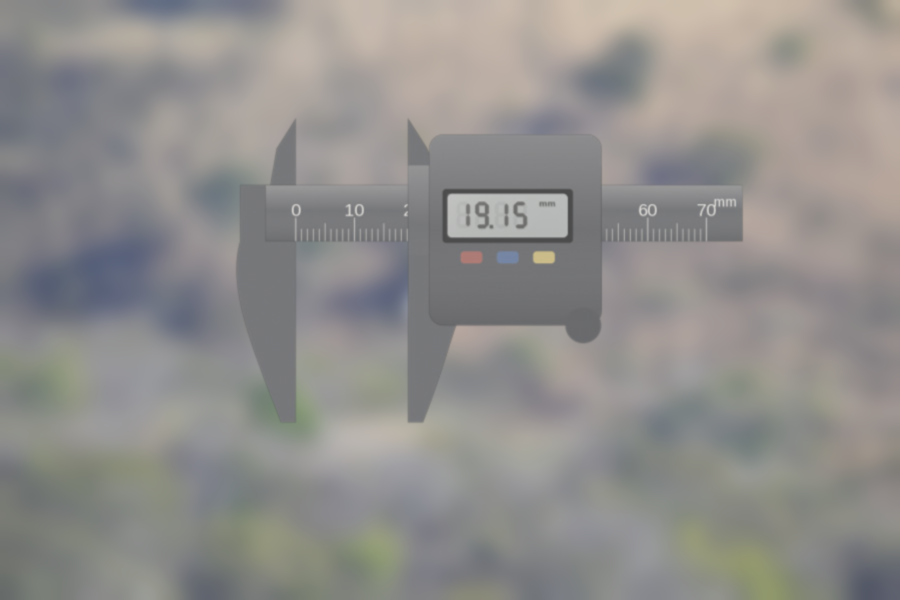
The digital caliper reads {"value": 19.15, "unit": "mm"}
